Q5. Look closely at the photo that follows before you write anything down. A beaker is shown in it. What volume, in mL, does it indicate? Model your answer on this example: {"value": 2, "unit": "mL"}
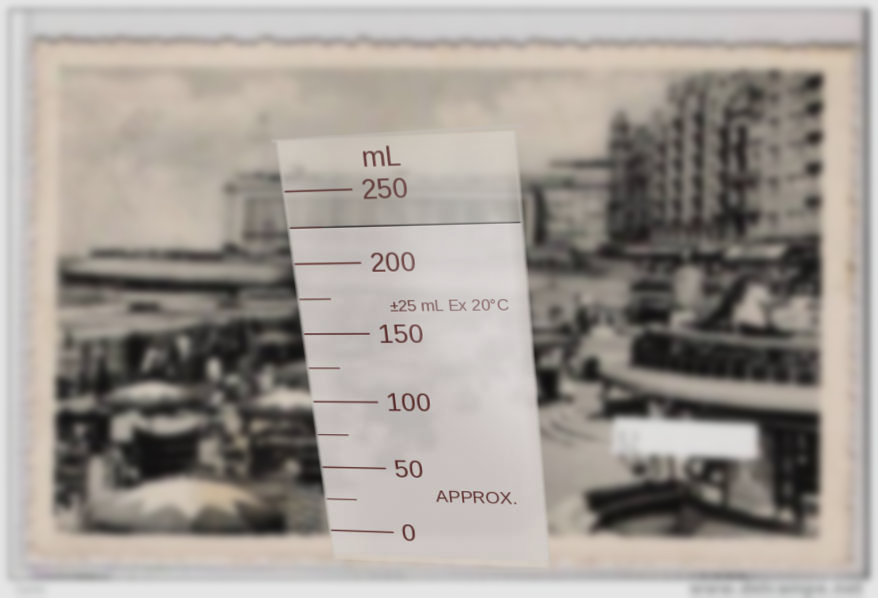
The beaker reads {"value": 225, "unit": "mL"}
